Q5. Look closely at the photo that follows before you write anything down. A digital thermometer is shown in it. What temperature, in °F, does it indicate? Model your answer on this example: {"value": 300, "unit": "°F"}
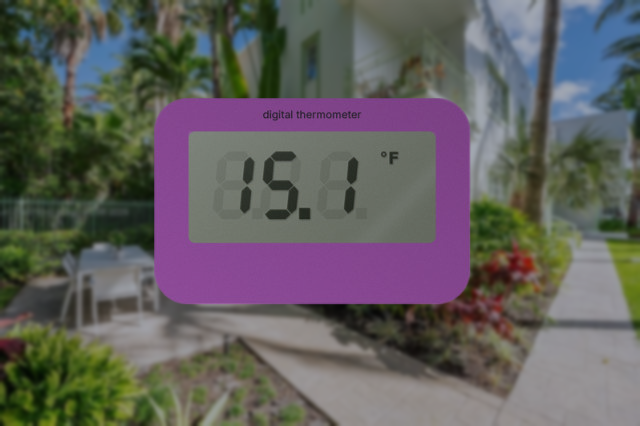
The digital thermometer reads {"value": 15.1, "unit": "°F"}
